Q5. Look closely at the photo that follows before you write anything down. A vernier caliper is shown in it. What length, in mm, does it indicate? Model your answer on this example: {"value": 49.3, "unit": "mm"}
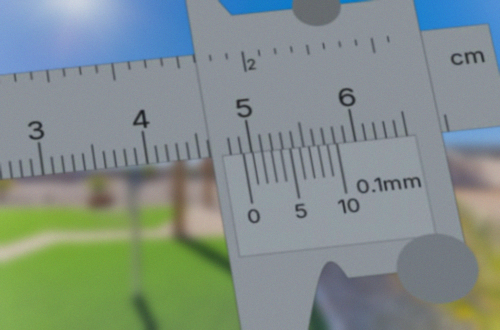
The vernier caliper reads {"value": 49.2, "unit": "mm"}
